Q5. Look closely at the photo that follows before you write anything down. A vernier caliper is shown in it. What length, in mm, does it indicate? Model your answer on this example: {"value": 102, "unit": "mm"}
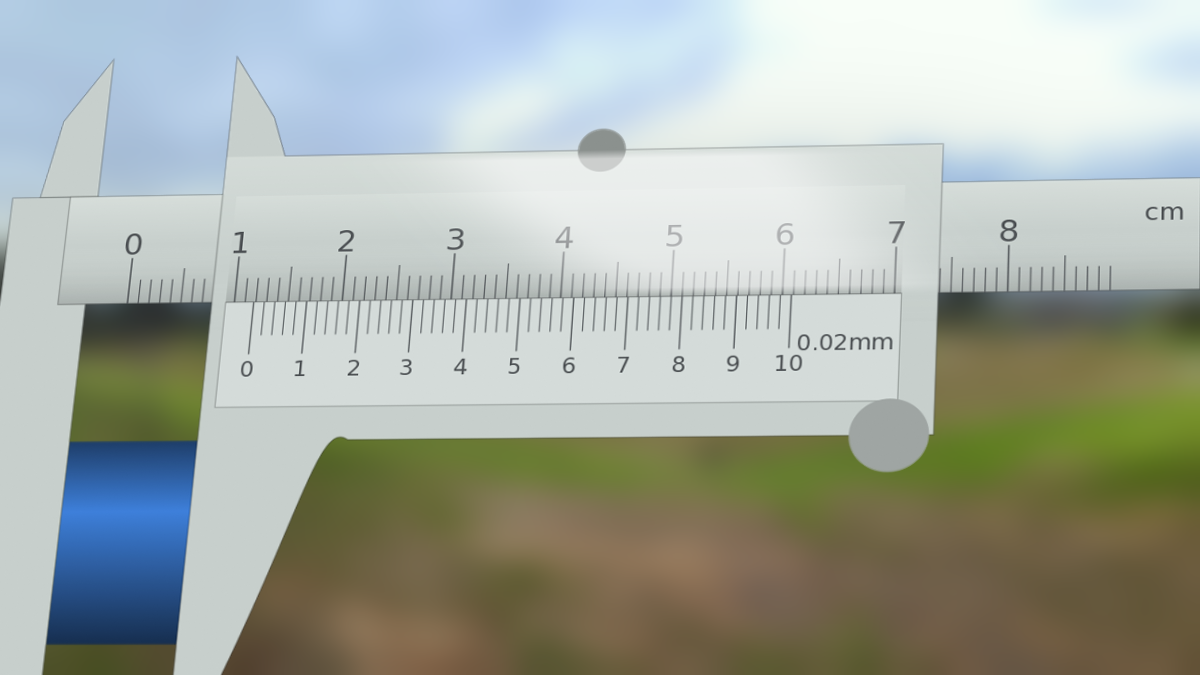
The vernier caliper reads {"value": 11.8, "unit": "mm"}
